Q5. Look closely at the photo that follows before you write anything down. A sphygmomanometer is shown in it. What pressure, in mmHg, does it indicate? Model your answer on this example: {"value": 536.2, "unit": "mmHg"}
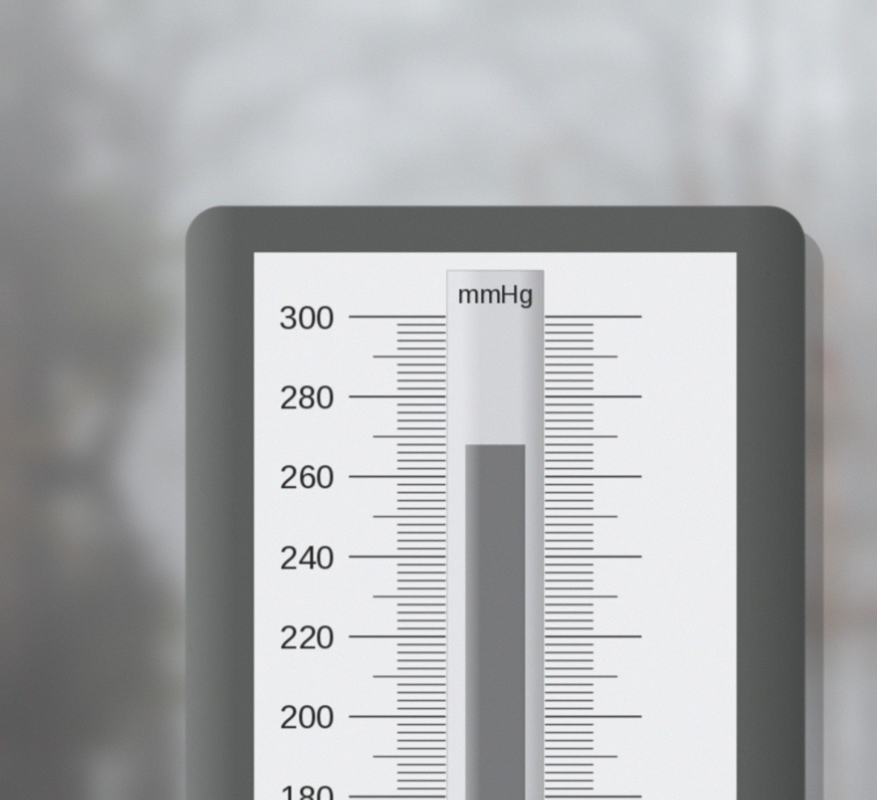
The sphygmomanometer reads {"value": 268, "unit": "mmHg"}
